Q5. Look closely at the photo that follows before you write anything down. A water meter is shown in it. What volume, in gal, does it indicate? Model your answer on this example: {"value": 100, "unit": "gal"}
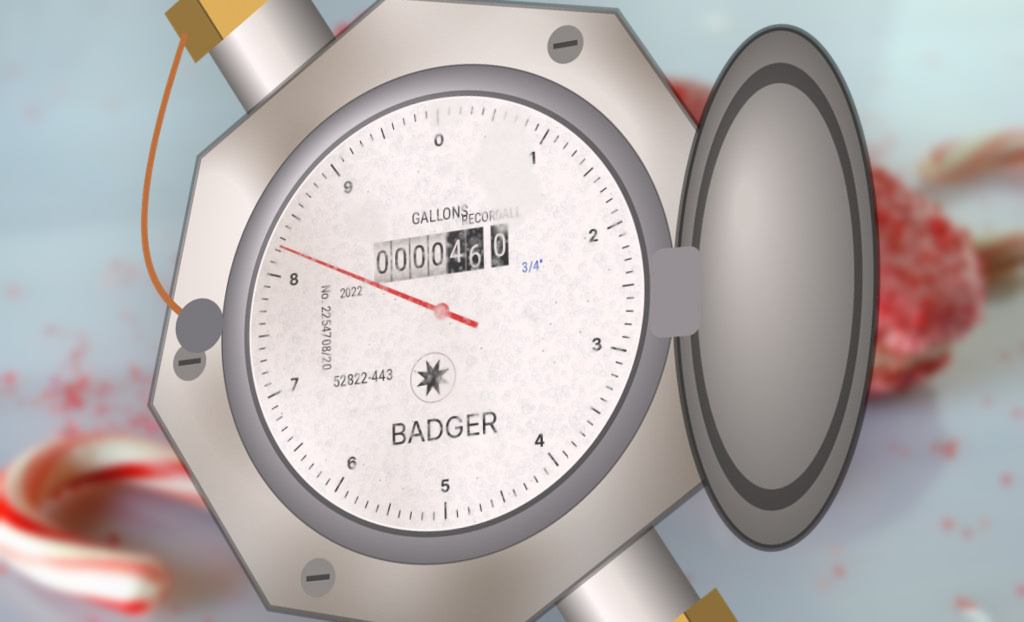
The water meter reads {"value": 458.2, "unit": "gal"}
